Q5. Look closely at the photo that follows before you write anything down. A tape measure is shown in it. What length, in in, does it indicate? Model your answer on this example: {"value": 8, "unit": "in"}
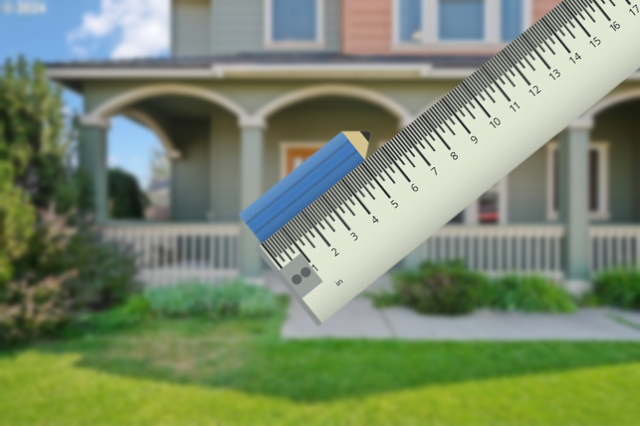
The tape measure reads {"value": 6, "unit": "in"}
